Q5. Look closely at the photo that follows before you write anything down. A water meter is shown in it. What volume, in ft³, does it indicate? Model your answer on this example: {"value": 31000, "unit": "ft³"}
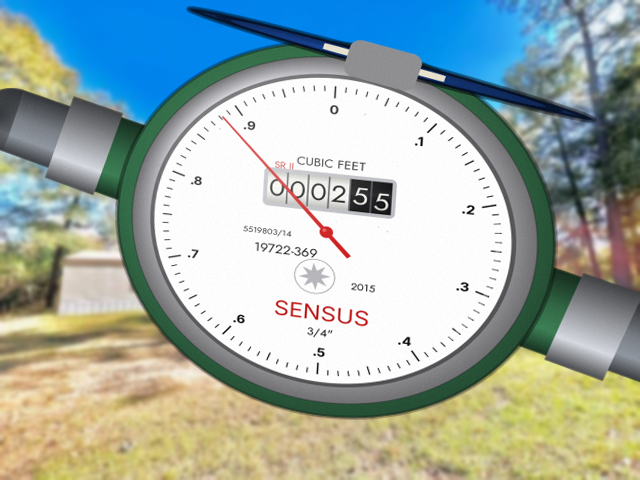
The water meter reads {"value": 254.88, "unit": "ft³"}
